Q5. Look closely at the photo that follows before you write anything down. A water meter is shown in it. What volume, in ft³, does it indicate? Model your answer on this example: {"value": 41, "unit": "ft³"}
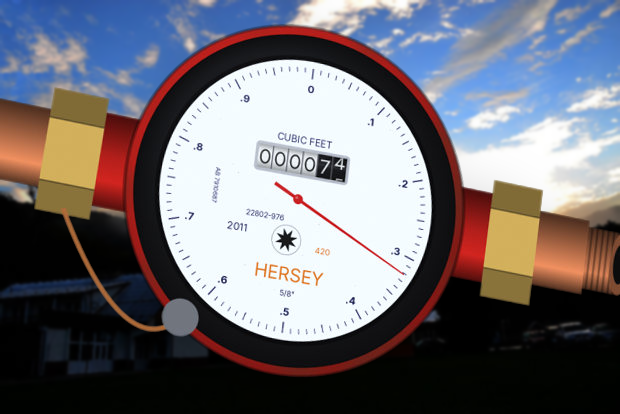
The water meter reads {"value": 74.32, "unit": "ft³"}
